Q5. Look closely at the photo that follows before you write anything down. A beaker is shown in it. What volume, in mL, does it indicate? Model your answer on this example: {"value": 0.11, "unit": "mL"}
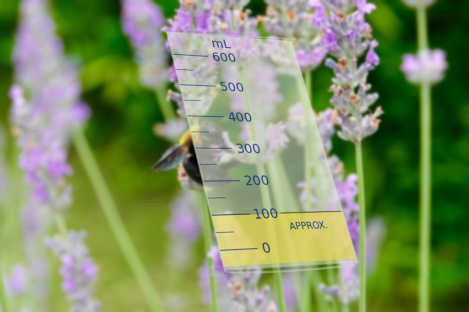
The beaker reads {"value": 100, "unit": "mL"}
